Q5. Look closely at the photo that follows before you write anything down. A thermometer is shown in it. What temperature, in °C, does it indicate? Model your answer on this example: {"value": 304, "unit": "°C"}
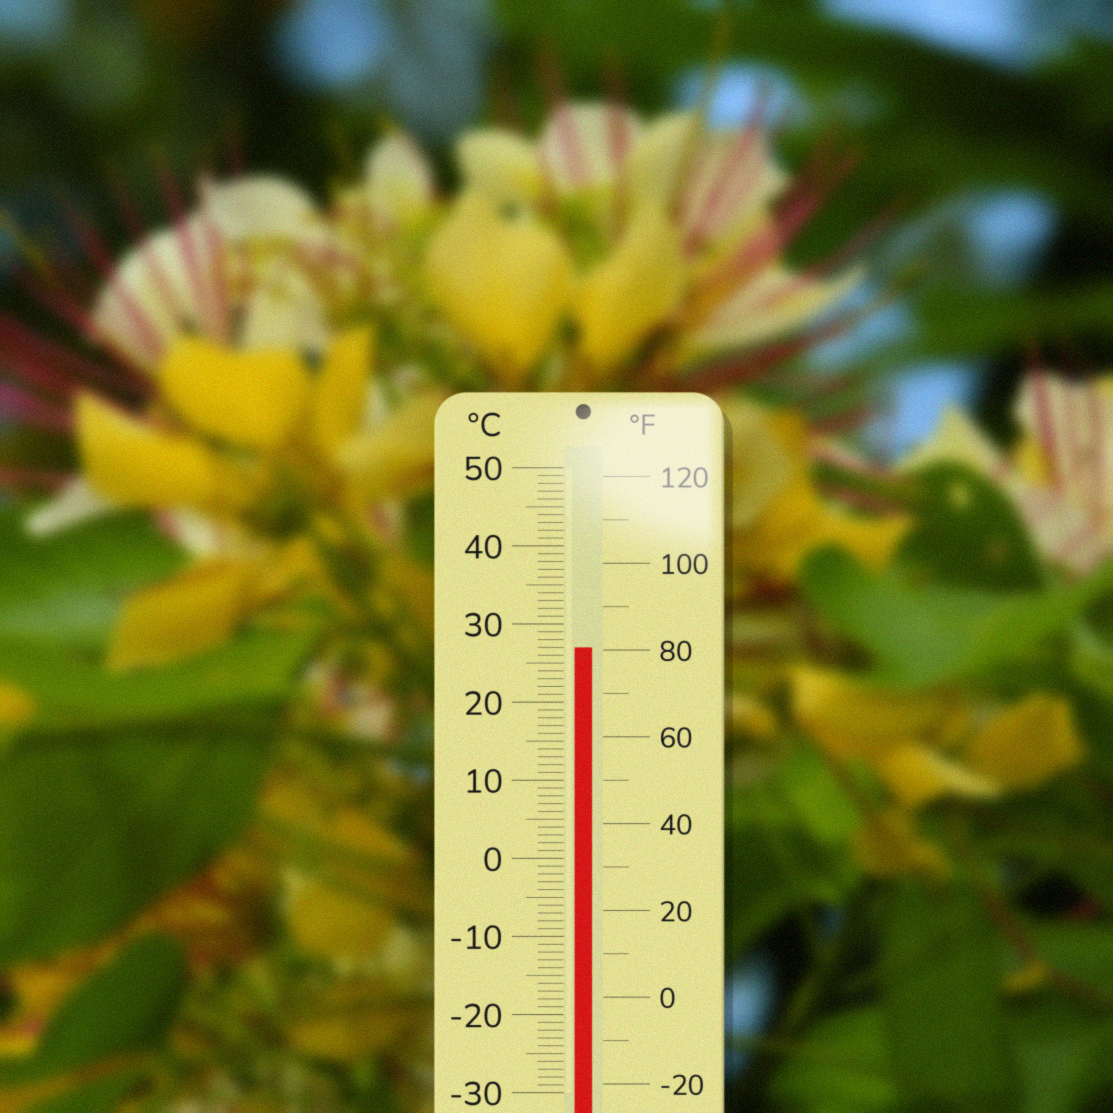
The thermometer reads {"value": 27, "unit": "°C"}
